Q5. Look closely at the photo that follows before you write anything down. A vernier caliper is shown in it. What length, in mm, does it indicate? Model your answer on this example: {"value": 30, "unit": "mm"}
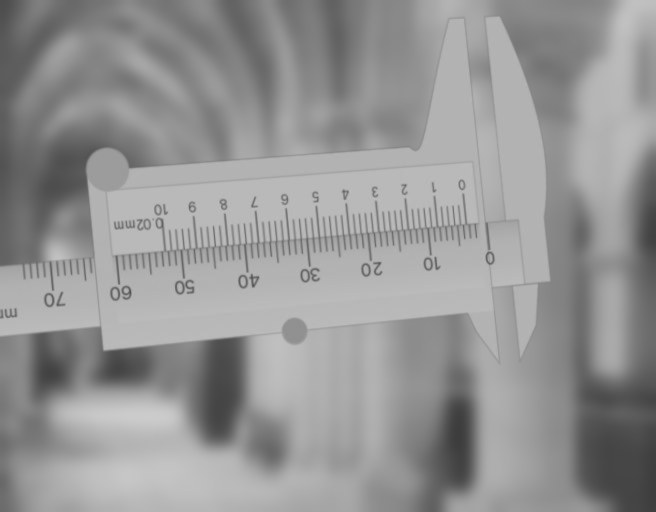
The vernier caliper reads {"value": 3.5, "unit": "mm"}
